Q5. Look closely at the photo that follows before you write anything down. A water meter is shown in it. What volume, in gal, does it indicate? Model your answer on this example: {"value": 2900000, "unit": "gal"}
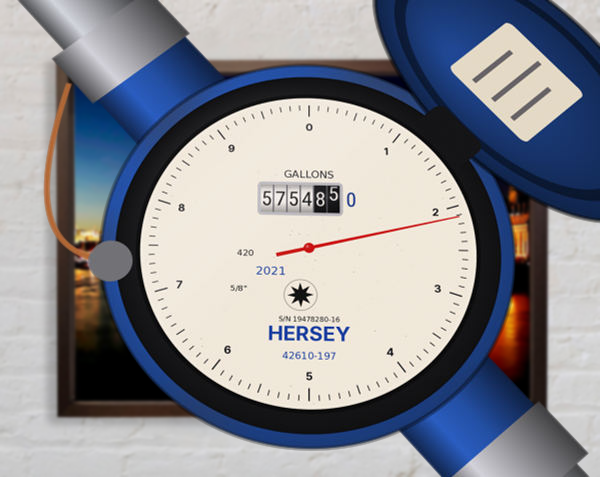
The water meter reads {"value": 5754852.1, "unit": "gal"}
